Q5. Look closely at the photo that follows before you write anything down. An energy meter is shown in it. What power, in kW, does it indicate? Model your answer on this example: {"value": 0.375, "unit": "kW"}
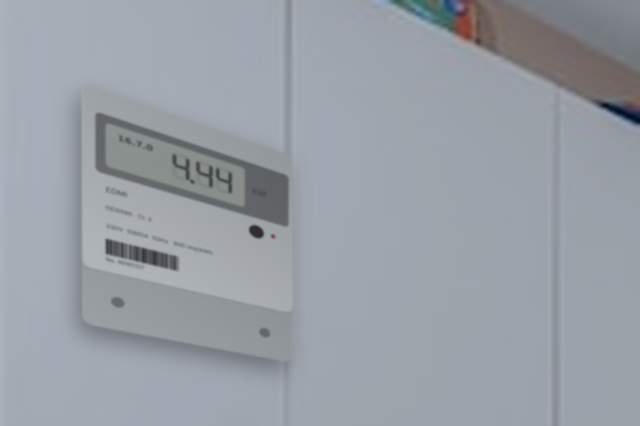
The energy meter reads {"value": 4.44, "unit": "kW"}
